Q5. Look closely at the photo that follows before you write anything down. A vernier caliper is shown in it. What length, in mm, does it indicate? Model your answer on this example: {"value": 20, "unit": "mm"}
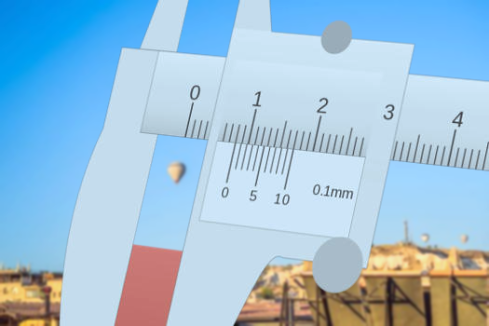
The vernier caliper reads {"value": 8.0, "unit": "mm"}
